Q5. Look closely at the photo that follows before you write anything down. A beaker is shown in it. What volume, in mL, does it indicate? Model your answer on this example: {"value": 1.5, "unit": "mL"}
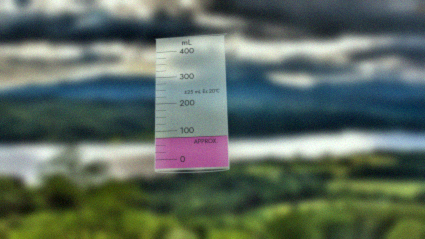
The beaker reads {"value": 75, "unit": "mL"}
